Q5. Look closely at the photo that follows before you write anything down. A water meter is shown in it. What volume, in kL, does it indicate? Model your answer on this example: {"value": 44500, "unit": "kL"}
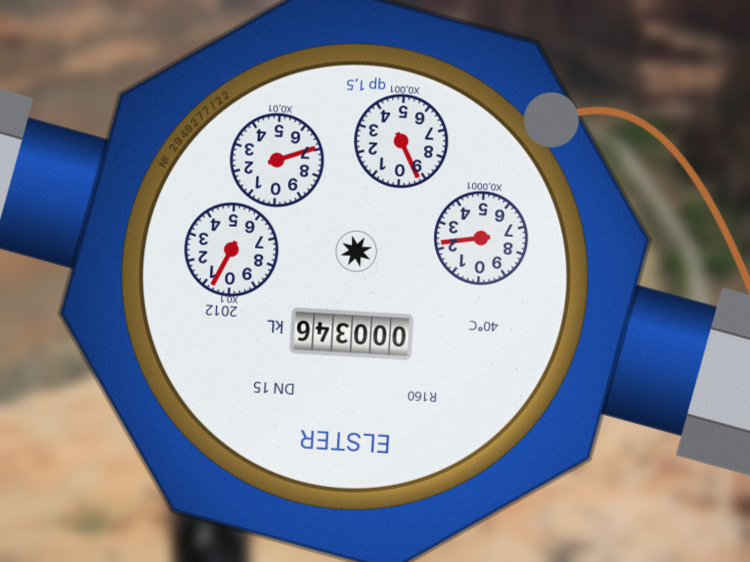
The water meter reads {"value": 346.0692, "unit": "kL"}
